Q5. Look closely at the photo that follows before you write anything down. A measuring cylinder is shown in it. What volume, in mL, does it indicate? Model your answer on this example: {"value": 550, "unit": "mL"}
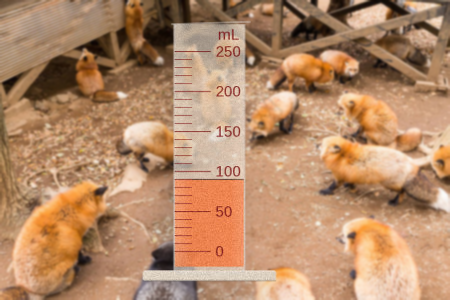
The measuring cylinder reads {"value": 90, "unit": "mL"}
